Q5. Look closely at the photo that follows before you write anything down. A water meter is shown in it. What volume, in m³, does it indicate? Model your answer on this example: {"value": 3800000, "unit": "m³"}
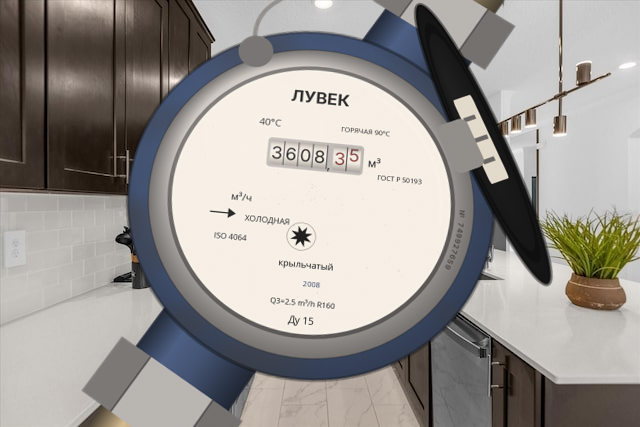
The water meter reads {"value": 3608.35, "unit": "m³"}
